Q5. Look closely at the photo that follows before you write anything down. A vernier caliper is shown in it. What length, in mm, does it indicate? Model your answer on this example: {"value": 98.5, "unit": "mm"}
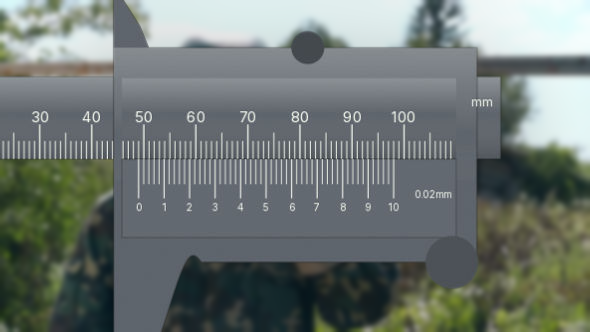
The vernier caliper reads {"value": 49.0, "unit": "mm"}
